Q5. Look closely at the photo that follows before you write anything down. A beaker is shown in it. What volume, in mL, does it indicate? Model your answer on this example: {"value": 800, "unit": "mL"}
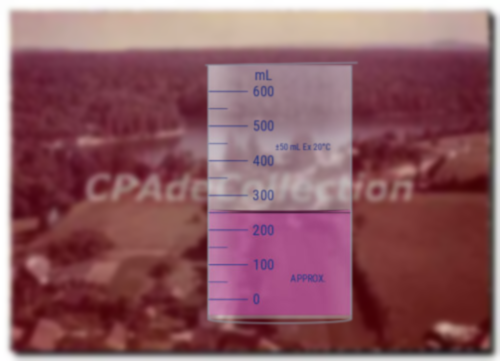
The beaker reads {"value": 250, "unit": "mL"}
